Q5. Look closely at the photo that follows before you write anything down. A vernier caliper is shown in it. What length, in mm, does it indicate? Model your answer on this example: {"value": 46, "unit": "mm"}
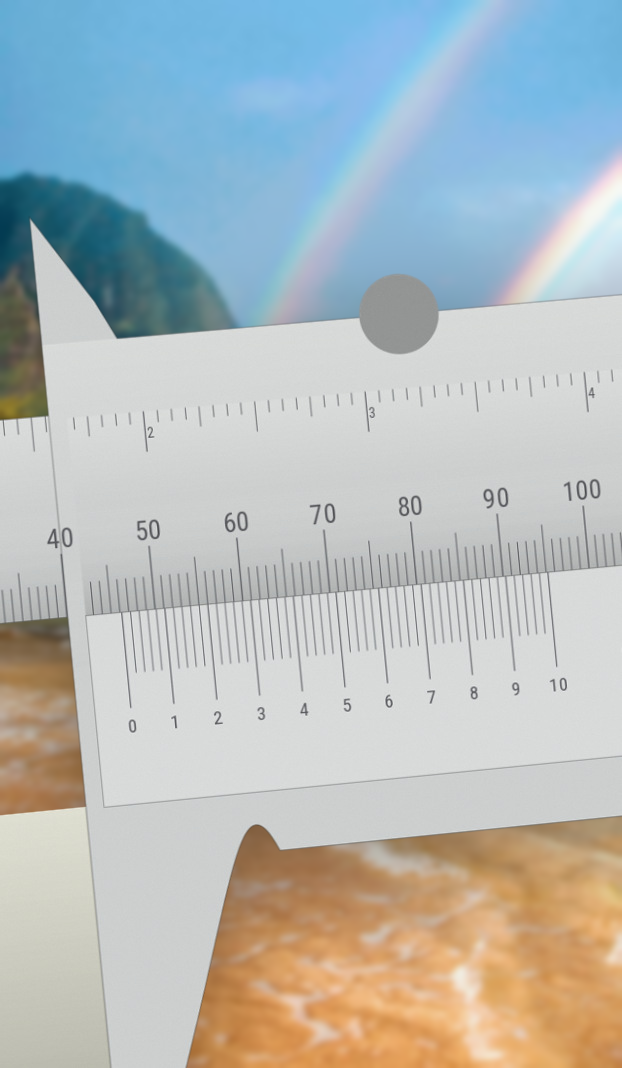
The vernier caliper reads {"value": 46.2, "unit": "mm"}
